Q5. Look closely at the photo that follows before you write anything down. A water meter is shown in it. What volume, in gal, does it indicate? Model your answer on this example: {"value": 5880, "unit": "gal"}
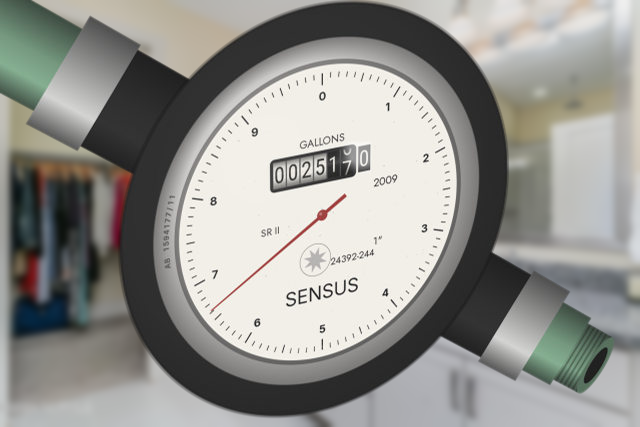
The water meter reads {"value": 25166.6, "unit": "gal"}
